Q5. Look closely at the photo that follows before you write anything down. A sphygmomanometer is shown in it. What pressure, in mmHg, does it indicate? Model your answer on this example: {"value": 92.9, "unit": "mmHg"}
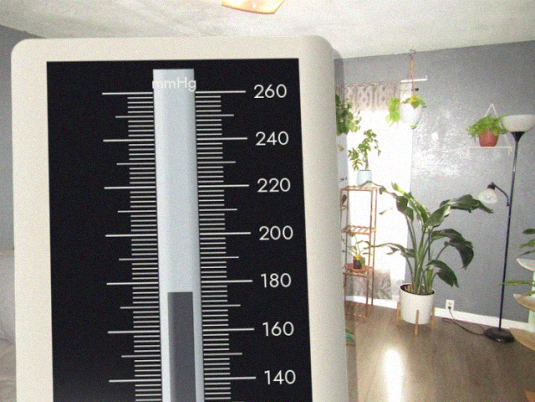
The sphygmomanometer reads {"value": 176, "unit": "mmHg"}
